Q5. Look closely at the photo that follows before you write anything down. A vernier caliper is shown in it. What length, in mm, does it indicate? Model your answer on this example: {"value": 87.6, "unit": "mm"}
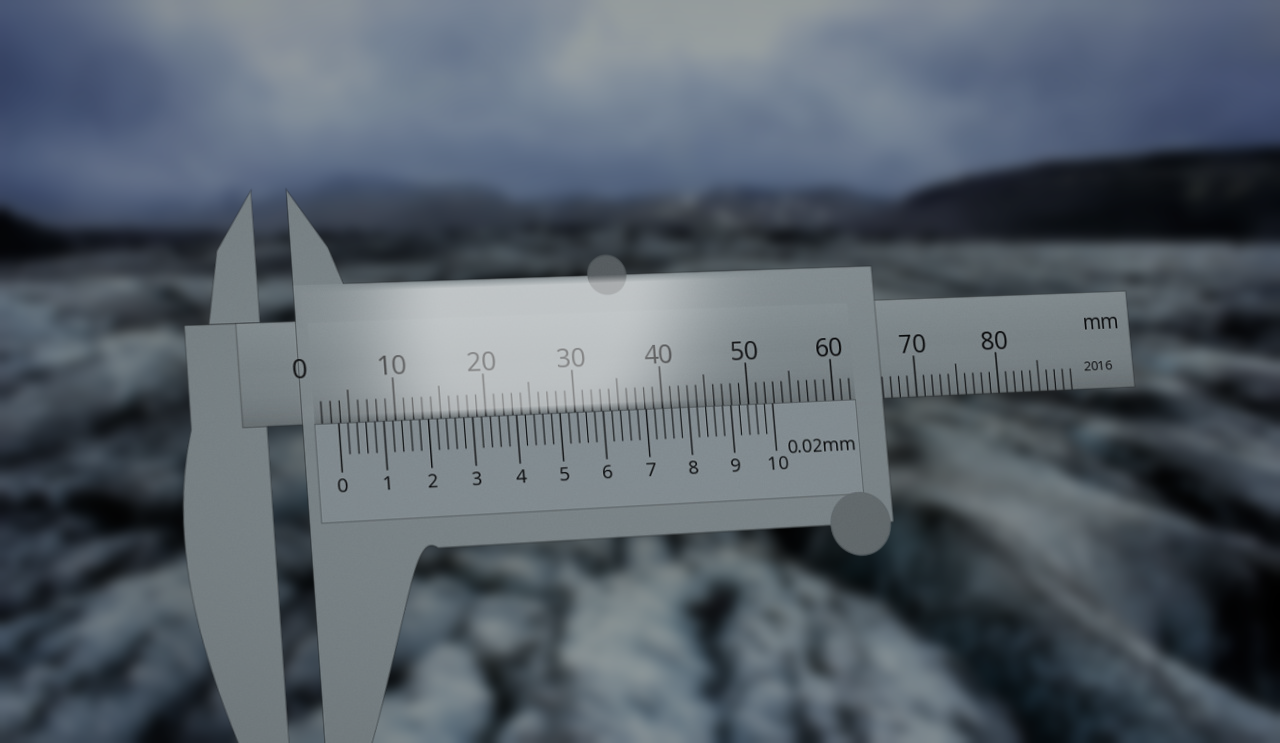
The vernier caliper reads {"value": 3.8, "unit": "mm"}
